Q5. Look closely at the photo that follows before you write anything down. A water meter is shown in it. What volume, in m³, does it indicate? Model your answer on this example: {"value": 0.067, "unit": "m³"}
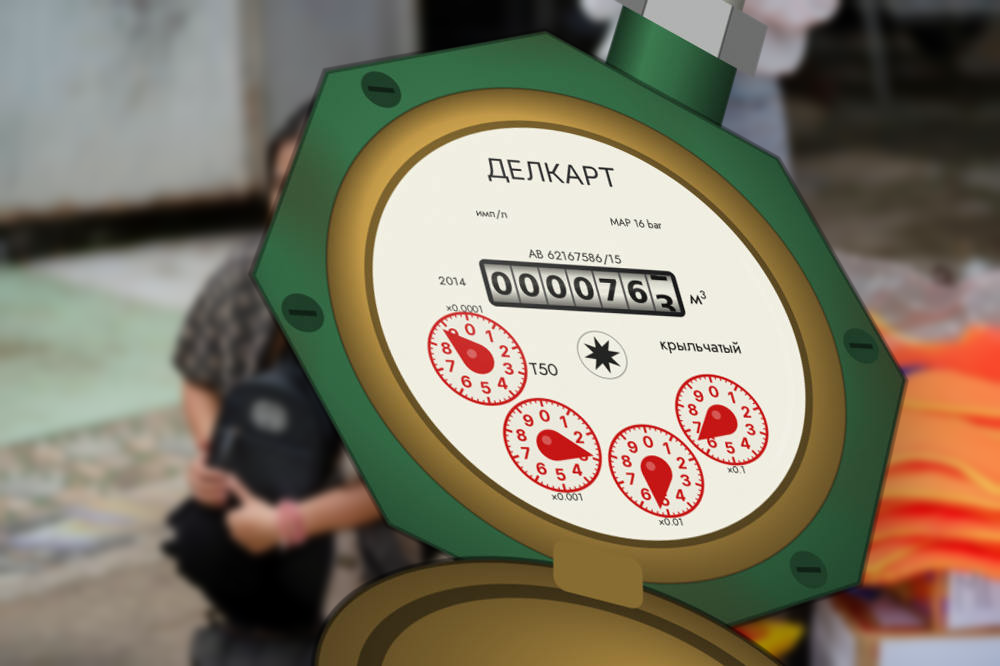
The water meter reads {"value": 762.6528, "unit": "m³"}
